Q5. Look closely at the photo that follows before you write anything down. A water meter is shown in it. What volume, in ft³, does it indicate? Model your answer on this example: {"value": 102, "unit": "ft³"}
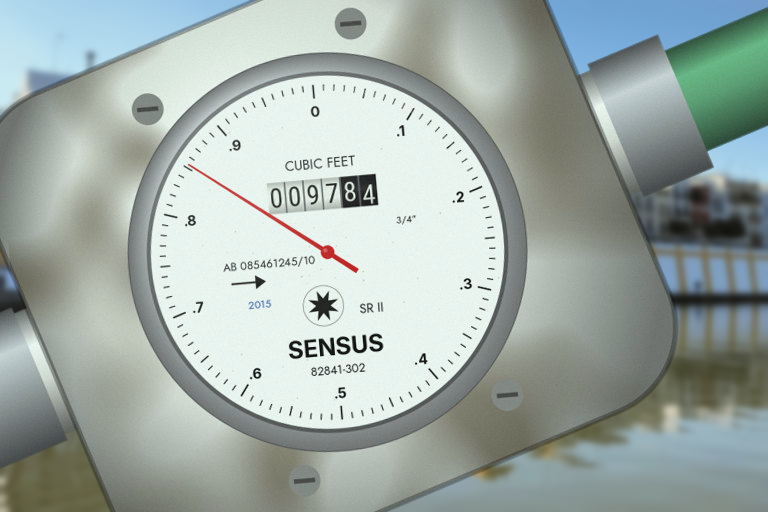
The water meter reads {"value": 9783.85, "unit": "ft³"}
